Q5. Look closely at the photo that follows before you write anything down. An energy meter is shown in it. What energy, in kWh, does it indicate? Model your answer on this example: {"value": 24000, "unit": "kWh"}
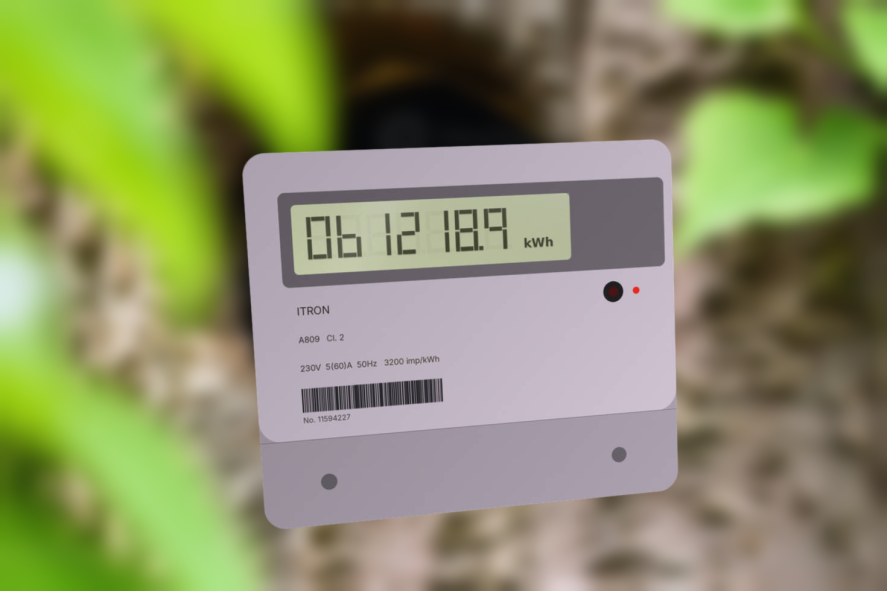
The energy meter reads {"value": 61218.9, "unit": "kWh"}
